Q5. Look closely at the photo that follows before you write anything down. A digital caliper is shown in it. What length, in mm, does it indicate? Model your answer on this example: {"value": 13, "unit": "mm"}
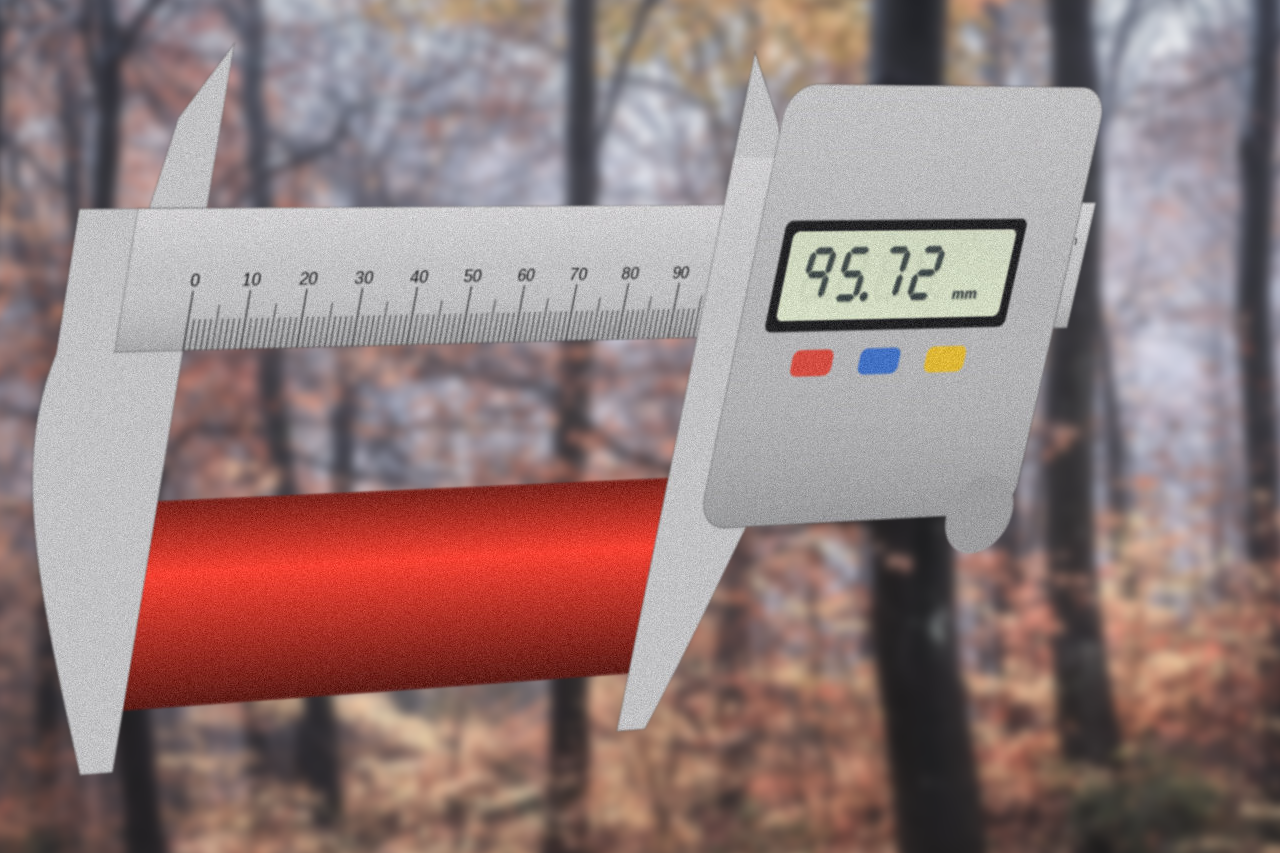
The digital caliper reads {"value": 95.72, "unit": "mm"}
